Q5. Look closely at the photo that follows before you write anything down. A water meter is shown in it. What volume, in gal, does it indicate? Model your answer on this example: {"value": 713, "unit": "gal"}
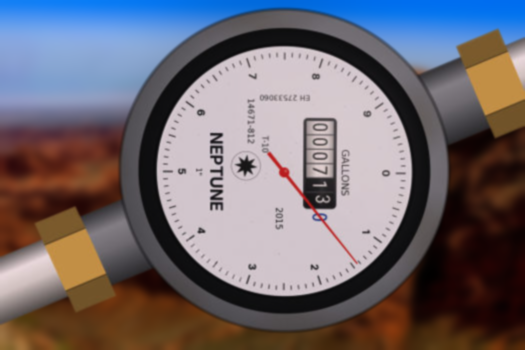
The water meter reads {"value": 7131.4, "unit": "gal"}
